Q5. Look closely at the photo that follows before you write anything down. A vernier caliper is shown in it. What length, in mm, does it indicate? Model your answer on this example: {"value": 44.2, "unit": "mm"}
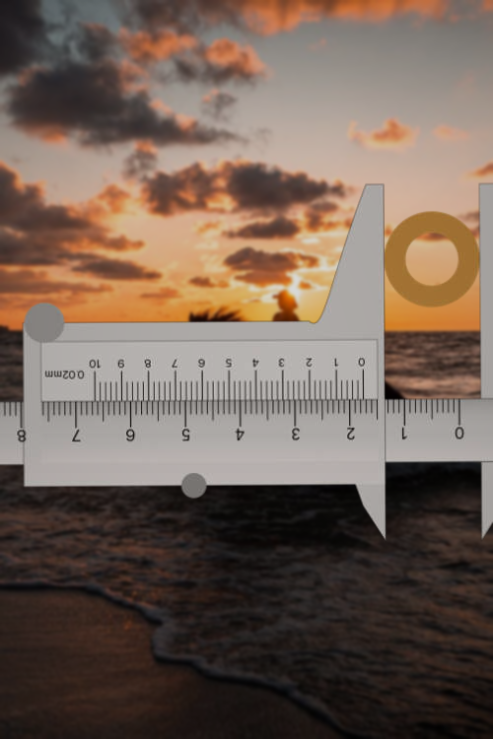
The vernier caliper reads {"value": 17.5, "unit": "mm"}
